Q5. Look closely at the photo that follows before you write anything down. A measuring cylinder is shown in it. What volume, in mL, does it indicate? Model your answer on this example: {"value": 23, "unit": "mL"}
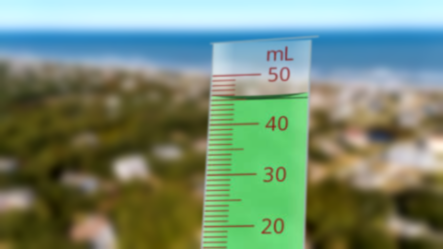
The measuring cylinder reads {"value": 45, "unit": "mL"}
